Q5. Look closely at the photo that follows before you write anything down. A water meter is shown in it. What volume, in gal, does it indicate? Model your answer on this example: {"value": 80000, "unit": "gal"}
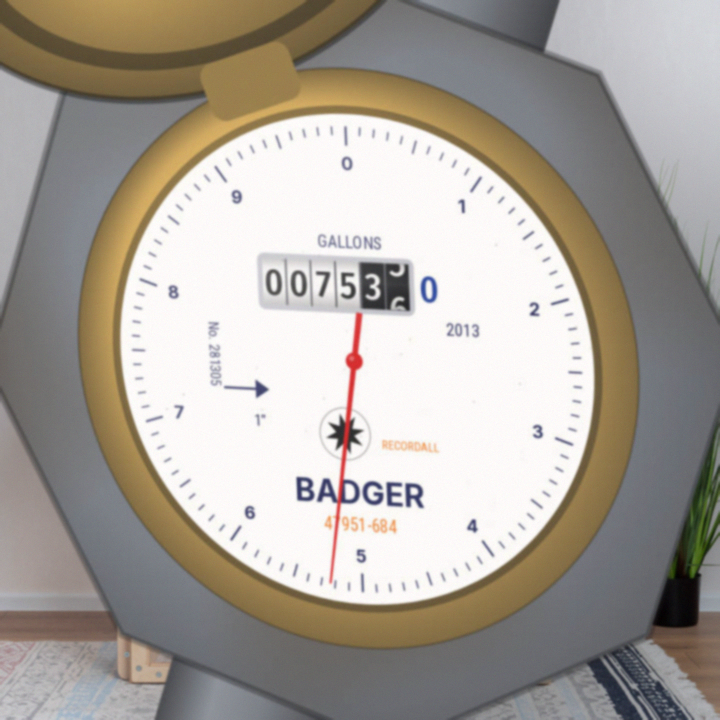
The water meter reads {"value": 75355.2, "unit": "gal"}
